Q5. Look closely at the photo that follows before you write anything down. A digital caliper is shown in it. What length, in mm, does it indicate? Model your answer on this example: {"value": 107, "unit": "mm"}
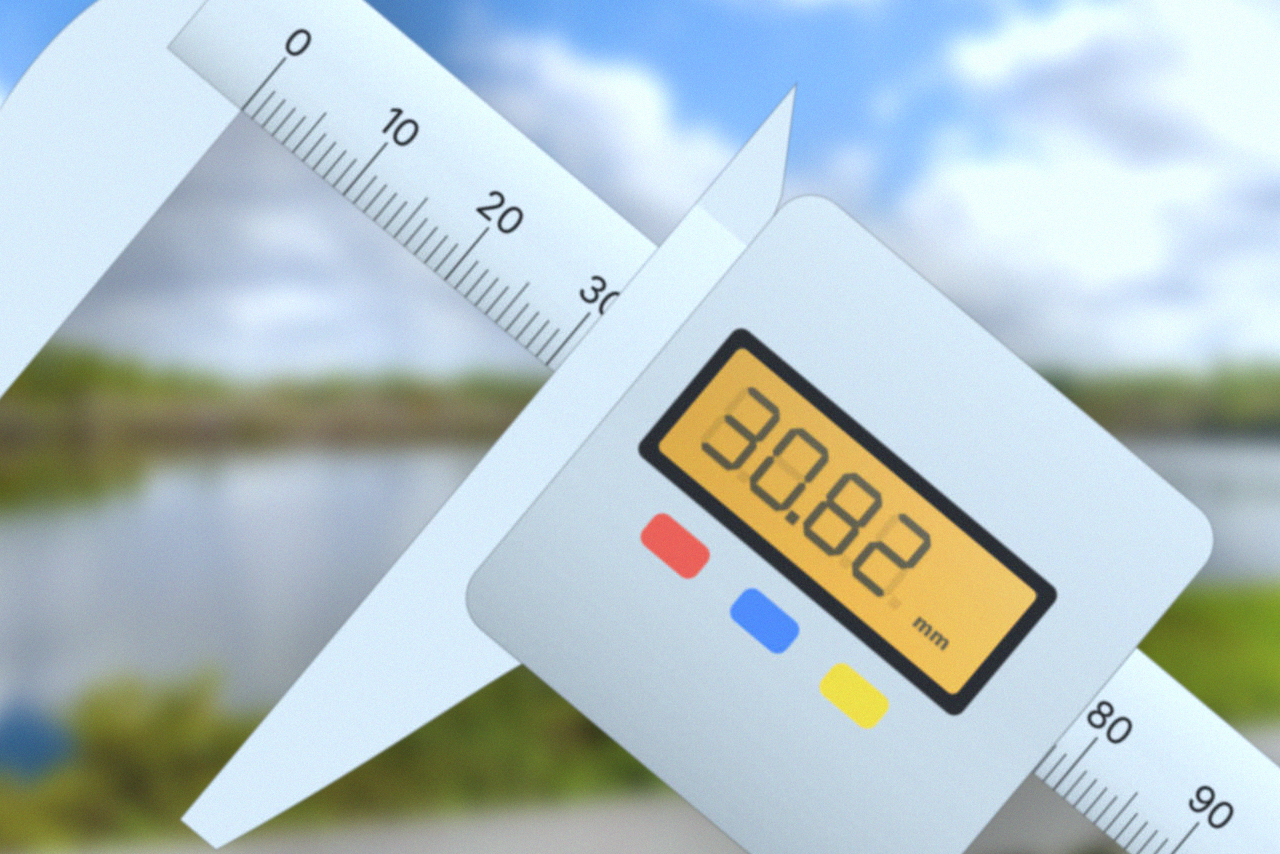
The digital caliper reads {"value": 30.82, "unit": "mm"}
